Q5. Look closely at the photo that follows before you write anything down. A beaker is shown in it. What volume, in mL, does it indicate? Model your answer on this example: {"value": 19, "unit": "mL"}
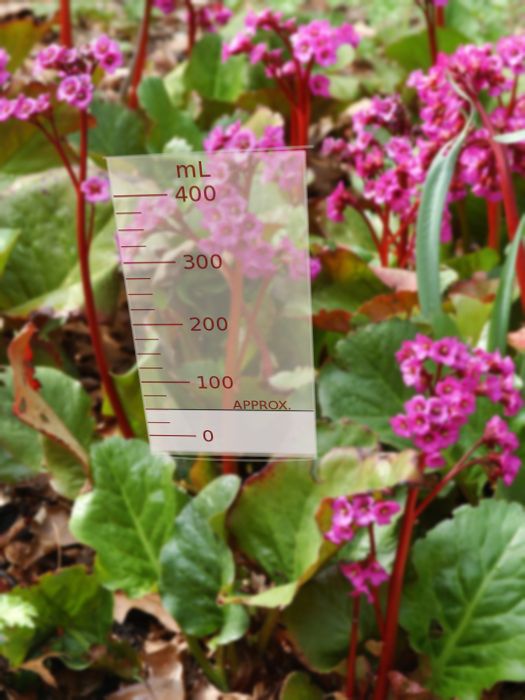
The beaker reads {"value": 50, "unit": "mL"}
